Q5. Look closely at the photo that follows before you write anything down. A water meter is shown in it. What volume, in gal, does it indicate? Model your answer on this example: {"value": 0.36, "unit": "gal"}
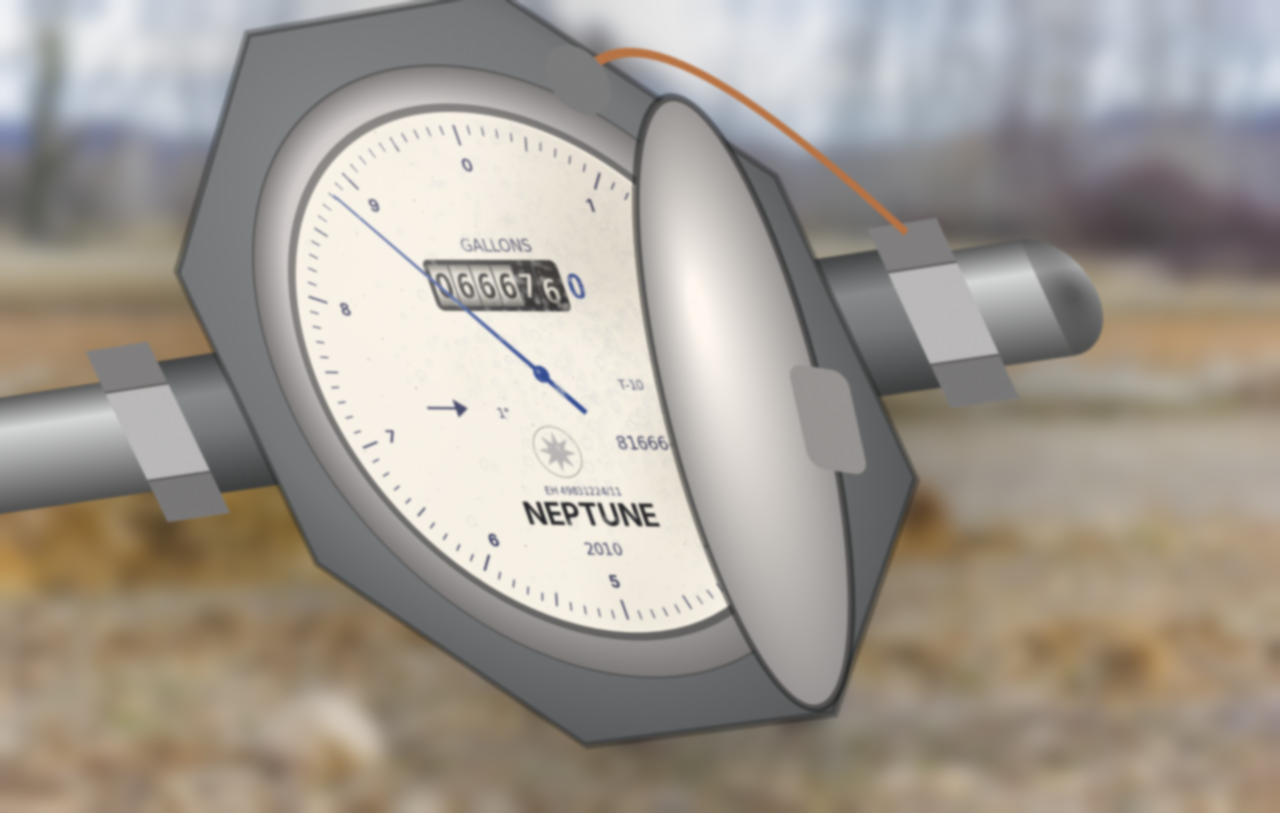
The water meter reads {"value": 666758.8, "unit": "gal"}
